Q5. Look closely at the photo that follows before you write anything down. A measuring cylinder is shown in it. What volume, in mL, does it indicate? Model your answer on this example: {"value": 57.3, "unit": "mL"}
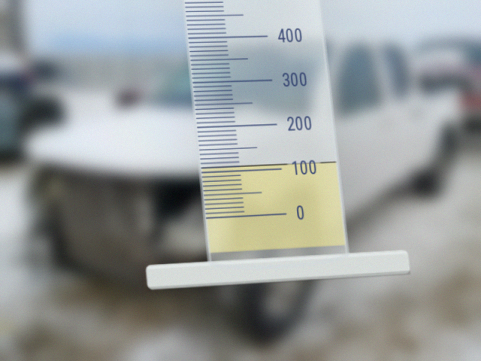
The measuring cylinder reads {"value": 110, "unit": "mL"}
